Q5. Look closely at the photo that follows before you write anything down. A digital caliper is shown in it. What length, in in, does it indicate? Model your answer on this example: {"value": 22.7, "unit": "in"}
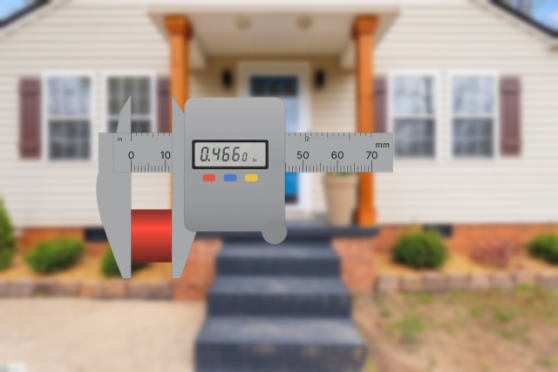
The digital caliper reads {"value": 0.4660, "unit": "in"}
